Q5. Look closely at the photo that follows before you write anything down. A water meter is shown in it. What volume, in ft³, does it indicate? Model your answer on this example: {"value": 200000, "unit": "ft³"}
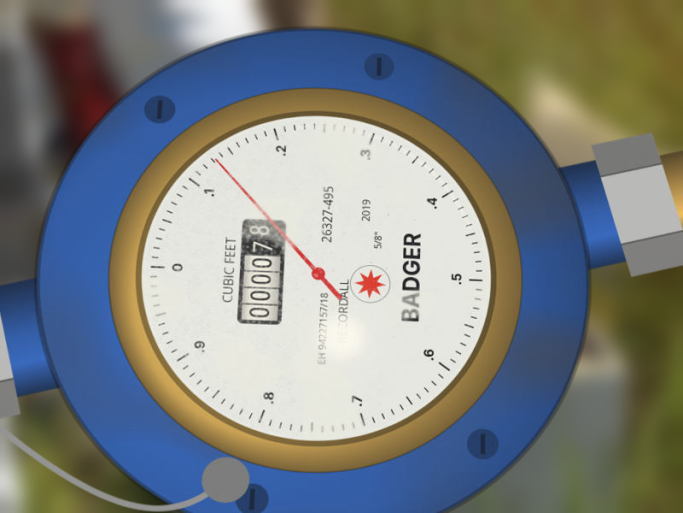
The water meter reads {"value": 78.13, "unit": "ft³"}
